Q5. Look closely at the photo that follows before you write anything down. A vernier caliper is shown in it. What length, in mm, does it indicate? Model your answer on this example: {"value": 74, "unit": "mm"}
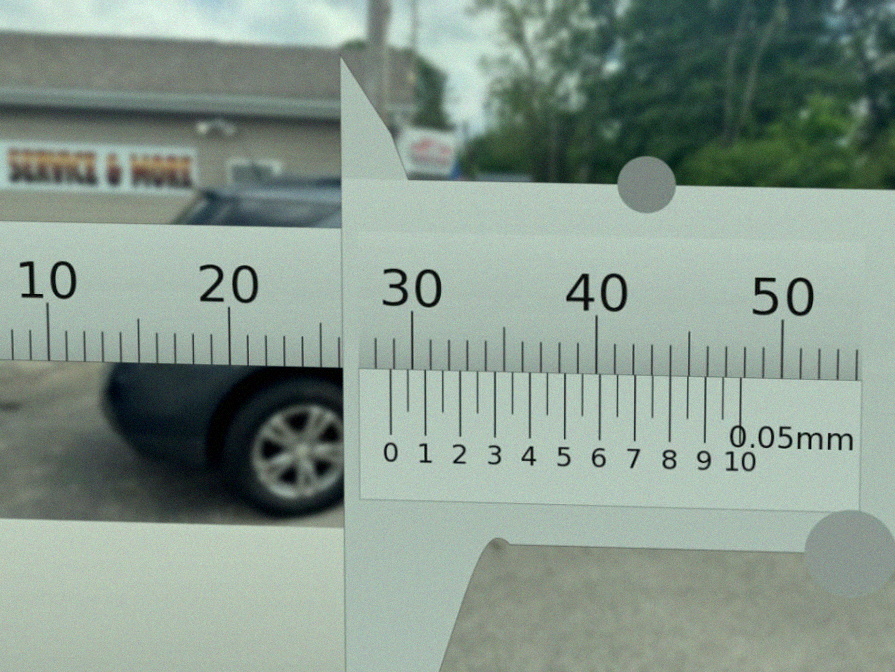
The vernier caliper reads {"value": 28.8, "unit": "mm"}
